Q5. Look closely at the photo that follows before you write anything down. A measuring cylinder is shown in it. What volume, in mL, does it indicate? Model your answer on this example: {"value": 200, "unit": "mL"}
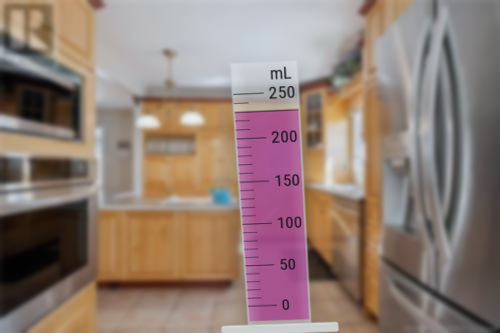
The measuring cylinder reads {"value": 230, "unit": "mL"}
